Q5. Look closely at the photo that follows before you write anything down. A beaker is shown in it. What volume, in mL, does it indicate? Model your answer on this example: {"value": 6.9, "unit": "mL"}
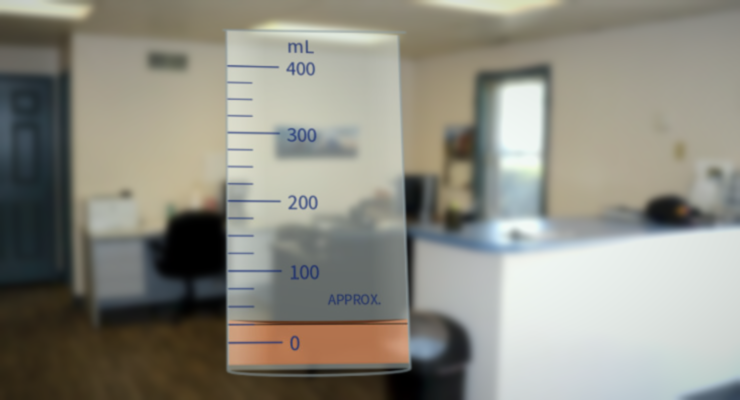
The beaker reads {"value": 25, "unit": "mL"}
